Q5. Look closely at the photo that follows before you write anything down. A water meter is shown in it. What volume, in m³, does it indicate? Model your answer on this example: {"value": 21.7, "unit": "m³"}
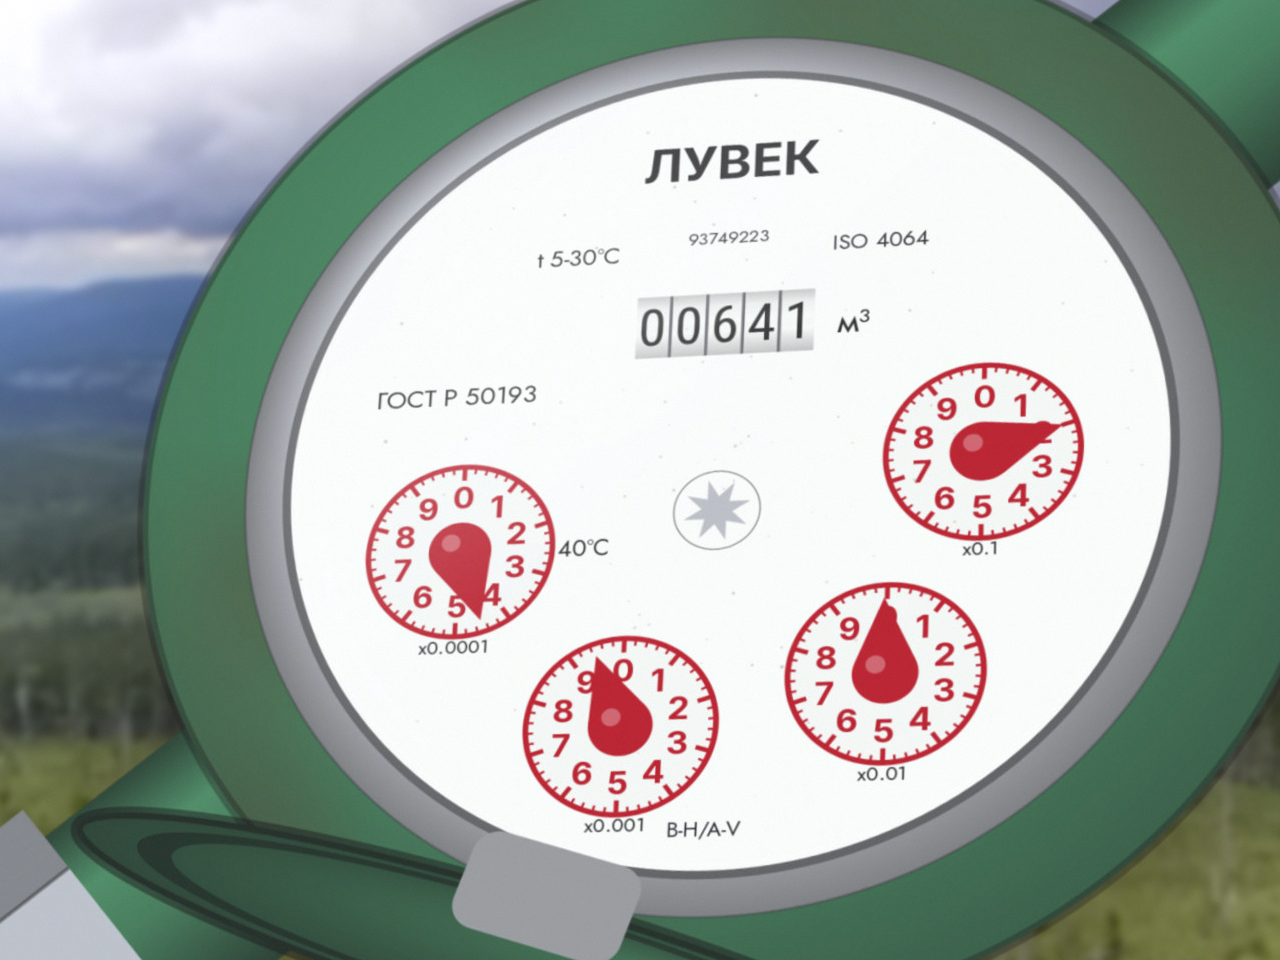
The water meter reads {"value": 641.1994, "unit": "m³"}
